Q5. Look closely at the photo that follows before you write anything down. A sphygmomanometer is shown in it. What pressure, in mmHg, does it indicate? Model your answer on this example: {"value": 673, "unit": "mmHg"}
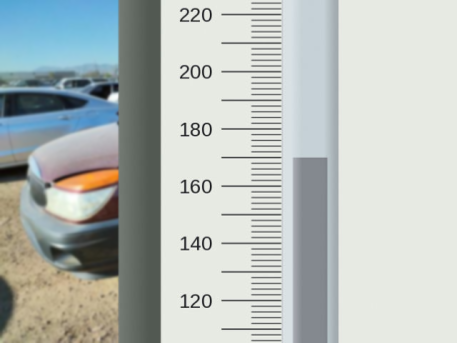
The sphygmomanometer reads {"value": 170, "unit": "mmHg"}
